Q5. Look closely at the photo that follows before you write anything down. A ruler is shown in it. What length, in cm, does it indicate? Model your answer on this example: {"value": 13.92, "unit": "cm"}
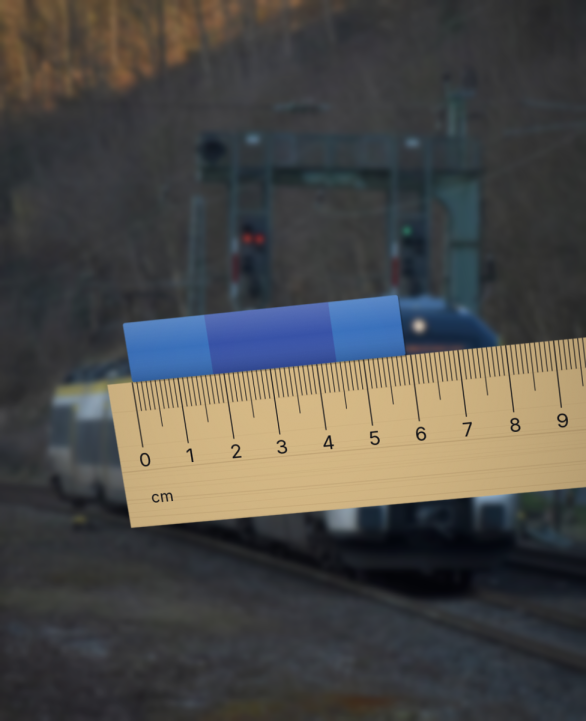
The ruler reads {"value": 5.9, "unit": "cm"}
